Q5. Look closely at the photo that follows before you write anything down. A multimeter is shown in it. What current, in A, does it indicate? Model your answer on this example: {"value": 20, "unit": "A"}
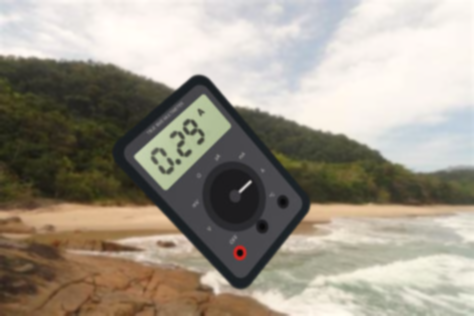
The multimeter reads {"value": 0.29, "unit": "A"}
